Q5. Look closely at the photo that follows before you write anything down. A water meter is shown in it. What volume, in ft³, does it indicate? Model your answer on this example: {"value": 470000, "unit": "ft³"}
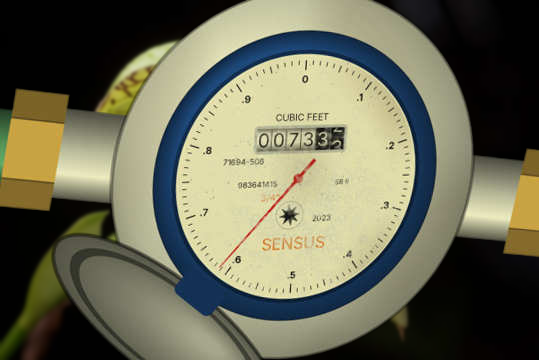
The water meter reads {"value": 7332.61, "unit": "ft³"}
